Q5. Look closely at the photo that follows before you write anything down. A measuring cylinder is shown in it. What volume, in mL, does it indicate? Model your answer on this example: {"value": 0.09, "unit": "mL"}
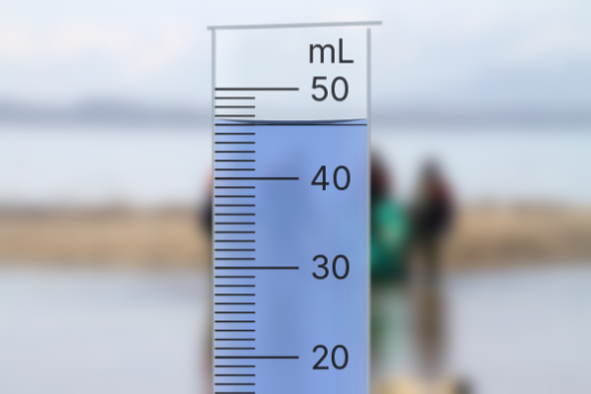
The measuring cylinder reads {"value": 46, "unit": "mL"}
